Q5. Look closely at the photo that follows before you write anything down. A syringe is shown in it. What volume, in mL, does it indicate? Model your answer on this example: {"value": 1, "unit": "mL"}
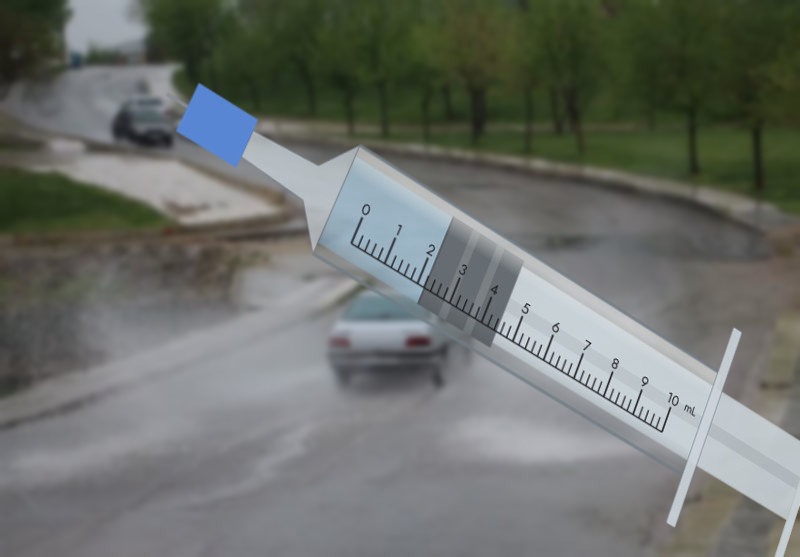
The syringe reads {"value": 2.2, "unit": "mL"}
